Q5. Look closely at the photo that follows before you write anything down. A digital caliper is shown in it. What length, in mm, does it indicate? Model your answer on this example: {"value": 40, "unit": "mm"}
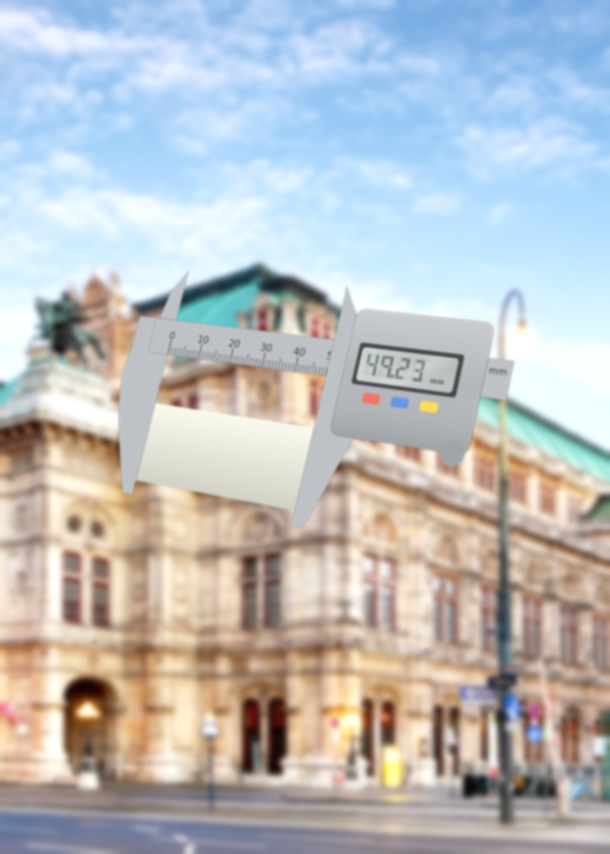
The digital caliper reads {"value": 49.23, "unit": "mm"}
